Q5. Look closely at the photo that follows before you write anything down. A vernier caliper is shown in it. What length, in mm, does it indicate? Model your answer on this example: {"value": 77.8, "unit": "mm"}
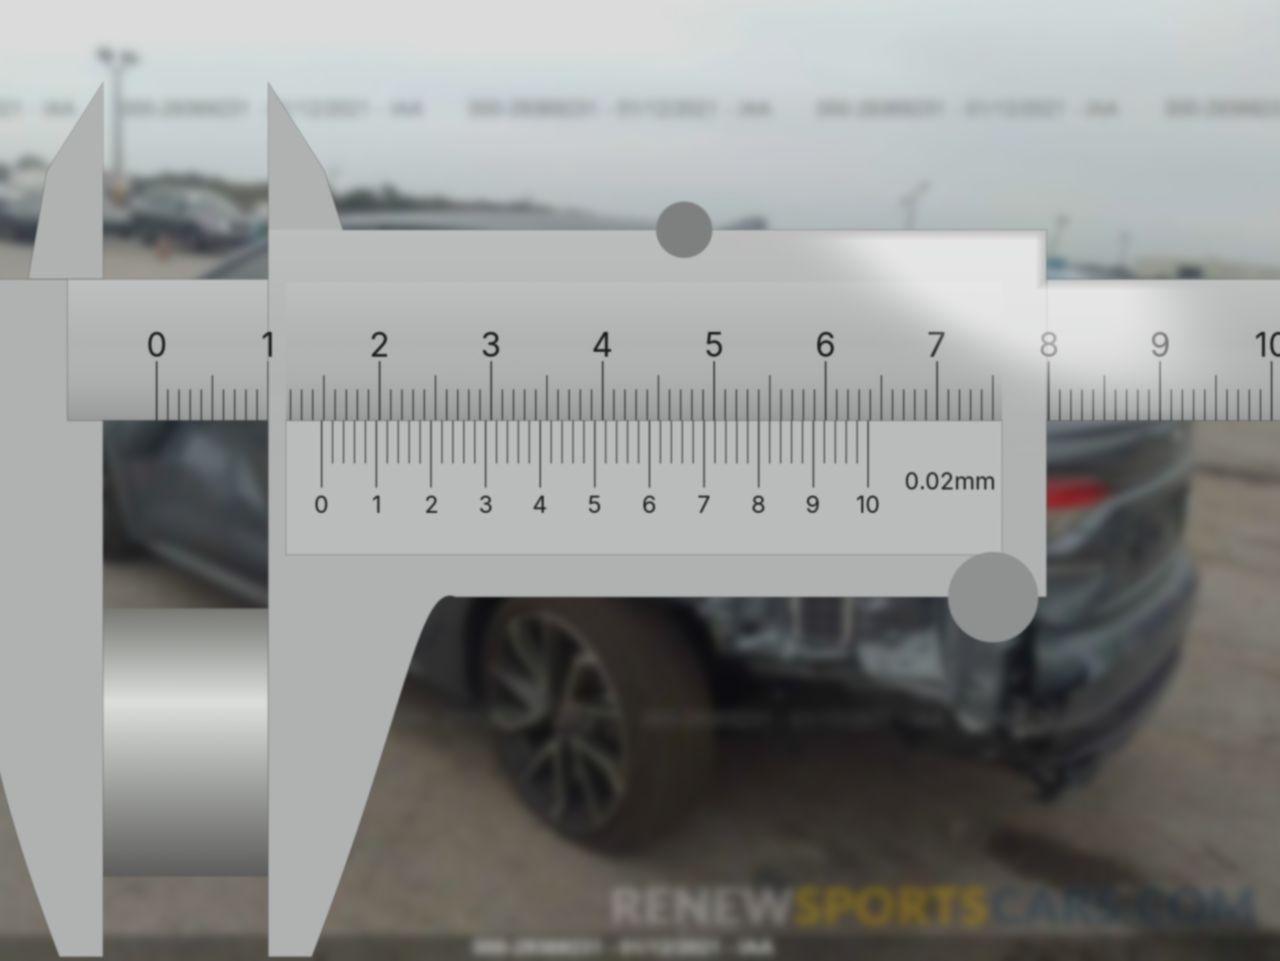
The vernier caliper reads {"value": 14.8, "unit": "mm"}
